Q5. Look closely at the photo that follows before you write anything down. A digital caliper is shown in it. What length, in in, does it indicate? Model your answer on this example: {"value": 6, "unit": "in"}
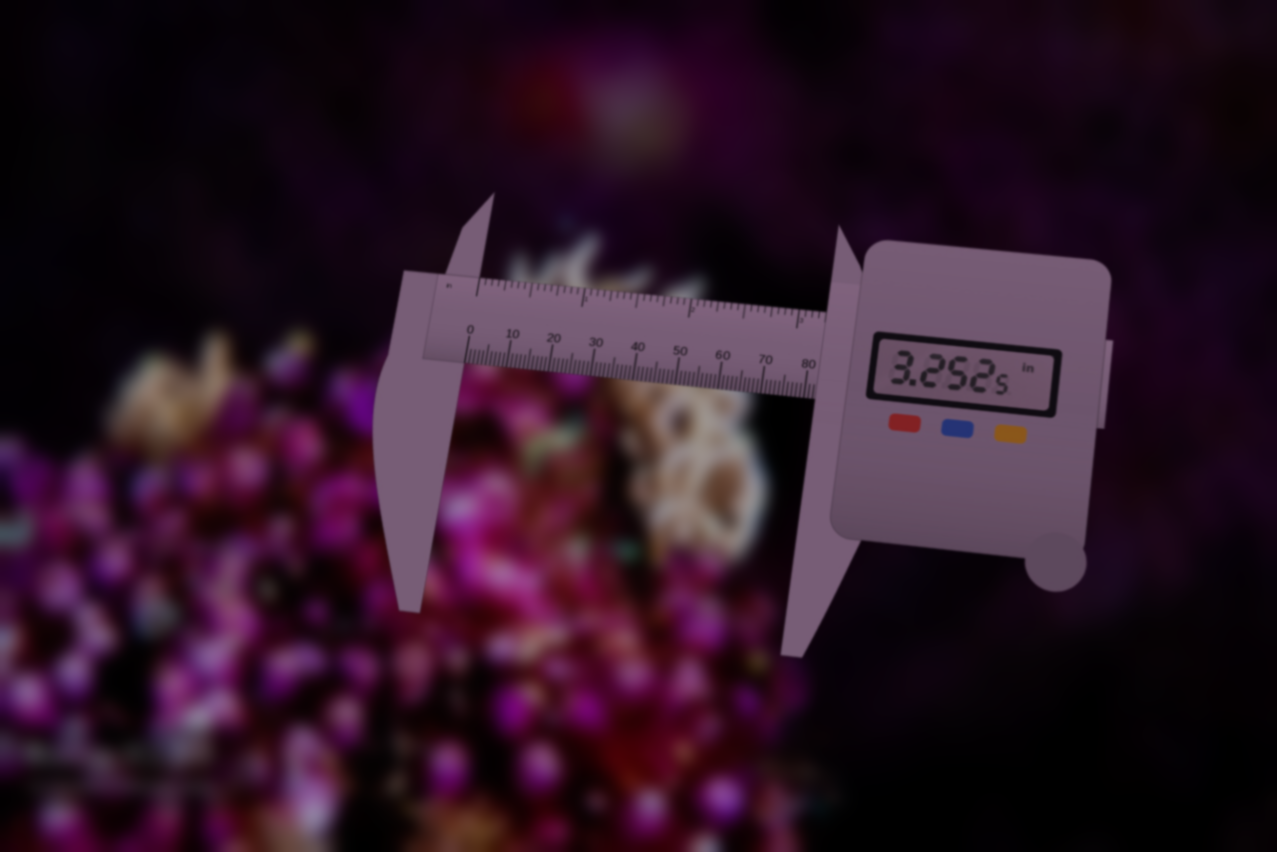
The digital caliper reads {"value": 3.2525, "unit": "in"}
